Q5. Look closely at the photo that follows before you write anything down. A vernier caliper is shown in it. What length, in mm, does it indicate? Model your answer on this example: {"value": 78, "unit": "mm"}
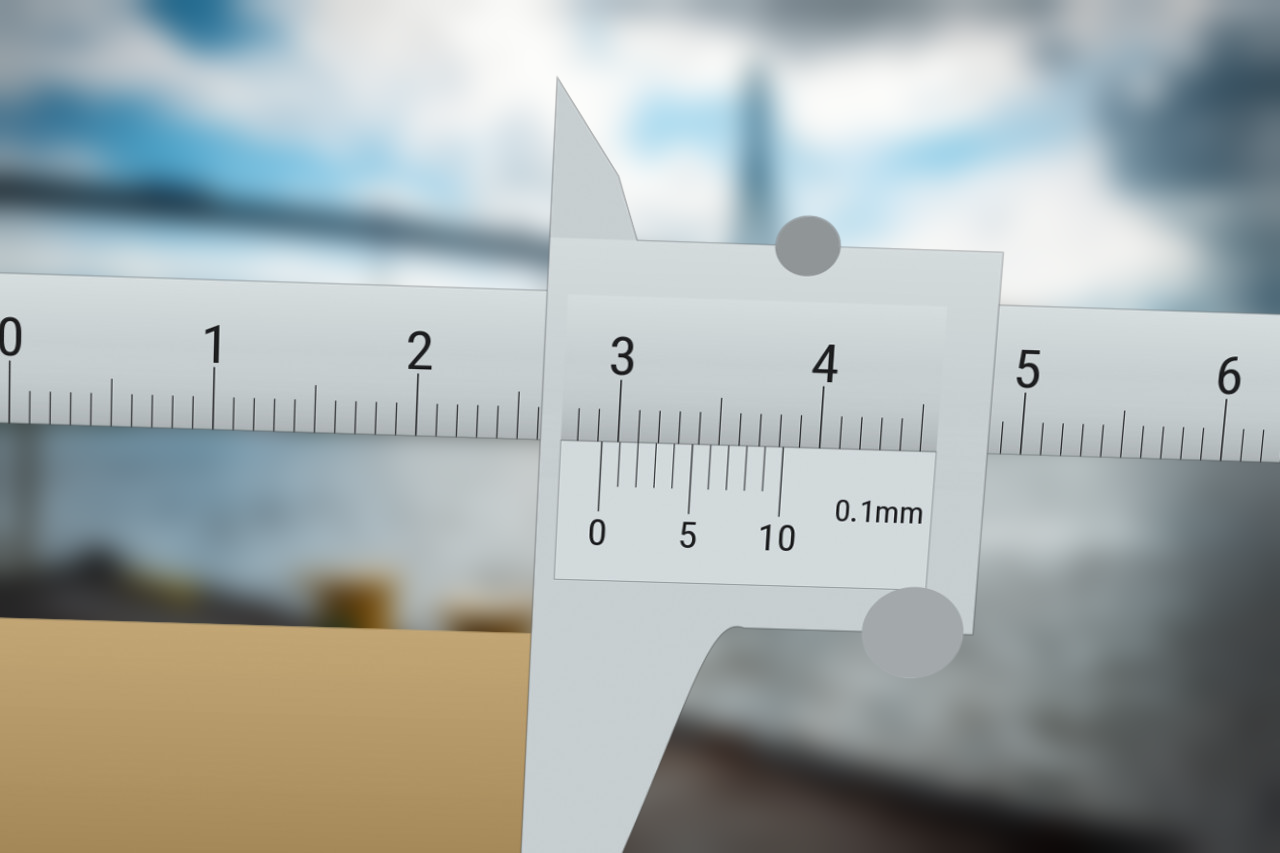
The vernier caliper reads {"value": 29.2, "unit": "mm"}
